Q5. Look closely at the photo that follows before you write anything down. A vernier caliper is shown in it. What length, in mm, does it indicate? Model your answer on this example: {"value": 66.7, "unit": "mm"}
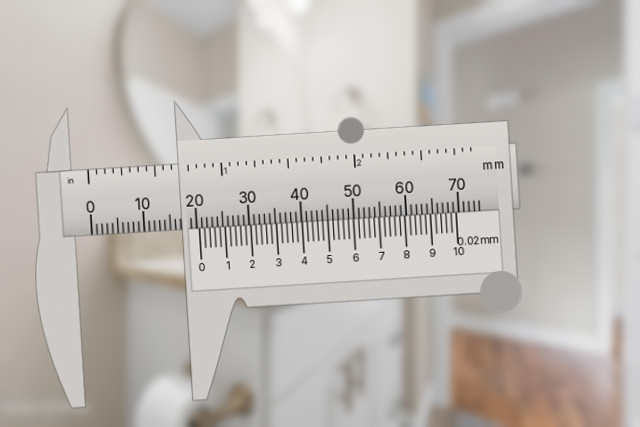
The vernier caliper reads {"value": 20.5, "unit": "mm"}
